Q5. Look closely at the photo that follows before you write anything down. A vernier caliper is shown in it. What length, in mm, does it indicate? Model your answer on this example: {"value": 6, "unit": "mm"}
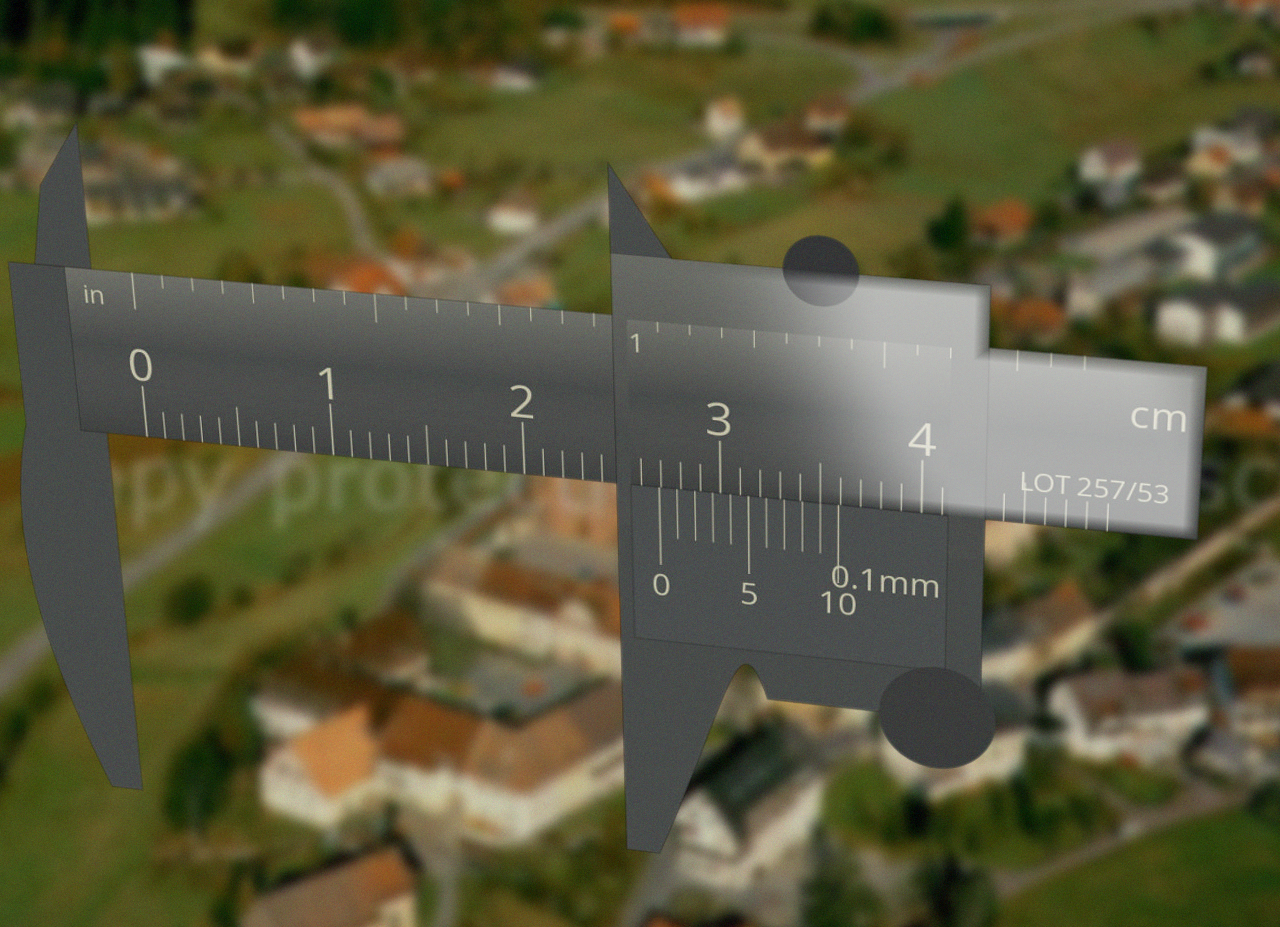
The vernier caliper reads {"value": 26.9, "unit": "mm"}
